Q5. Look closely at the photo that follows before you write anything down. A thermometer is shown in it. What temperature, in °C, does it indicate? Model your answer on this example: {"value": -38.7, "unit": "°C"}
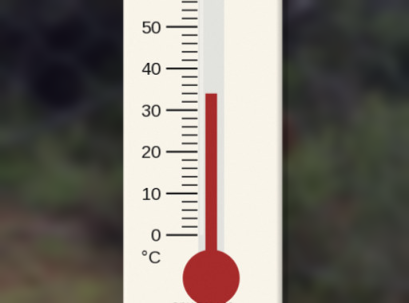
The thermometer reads {"value": 34, "unit": "°C"}
